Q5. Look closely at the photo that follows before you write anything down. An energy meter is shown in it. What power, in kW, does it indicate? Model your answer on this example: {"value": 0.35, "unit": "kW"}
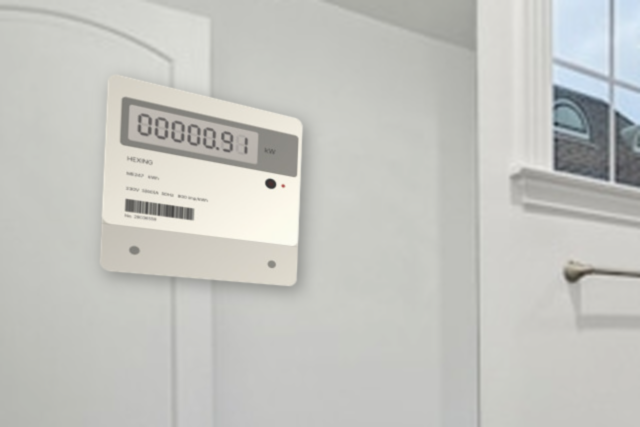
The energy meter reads {"value": 0.91, "unit": "kW"}
